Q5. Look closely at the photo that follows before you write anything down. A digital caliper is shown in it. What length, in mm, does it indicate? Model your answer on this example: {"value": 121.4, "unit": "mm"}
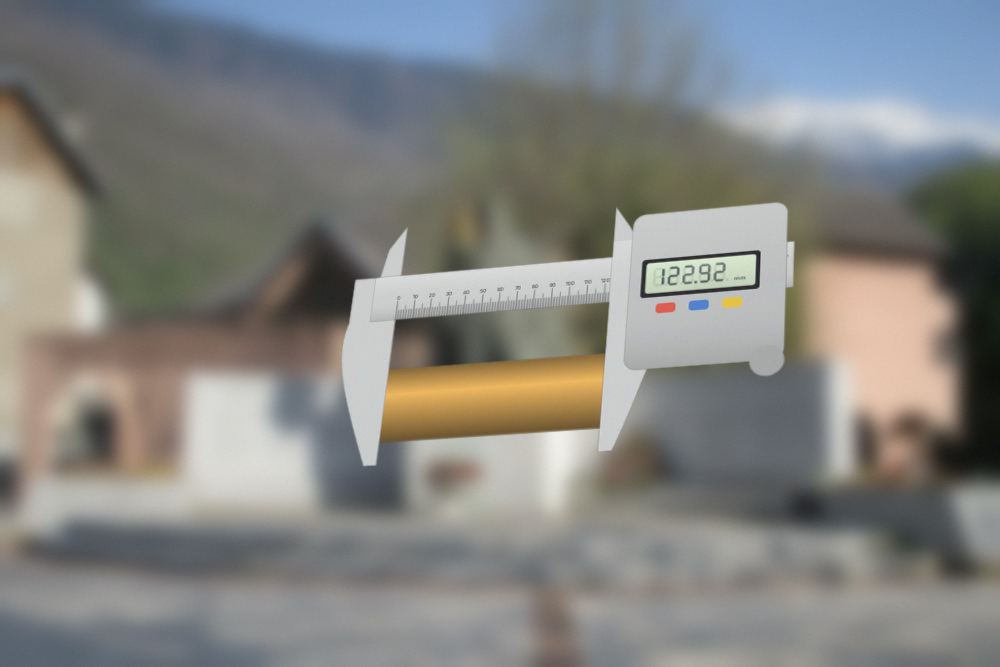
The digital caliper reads {"value": 122.92, "unit": "mm"}
